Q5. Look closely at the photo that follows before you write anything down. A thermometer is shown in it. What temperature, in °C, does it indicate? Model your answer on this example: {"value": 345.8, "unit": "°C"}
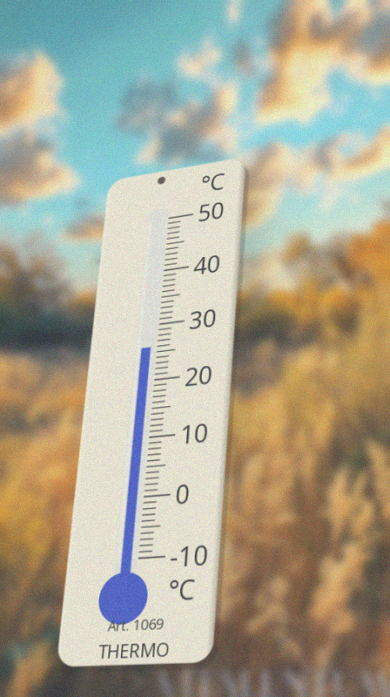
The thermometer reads {"value": 26, "unit": "°C"}
